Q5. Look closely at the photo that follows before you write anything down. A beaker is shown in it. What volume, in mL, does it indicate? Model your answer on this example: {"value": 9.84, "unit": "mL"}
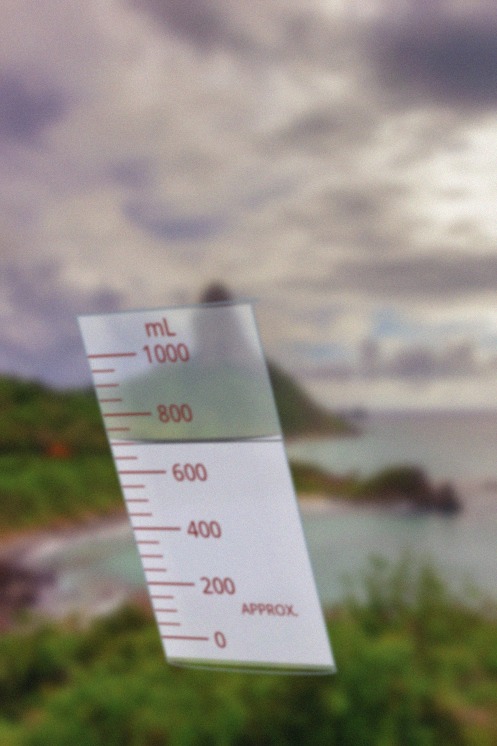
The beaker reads {"value": 700, "unit": "mL"}
